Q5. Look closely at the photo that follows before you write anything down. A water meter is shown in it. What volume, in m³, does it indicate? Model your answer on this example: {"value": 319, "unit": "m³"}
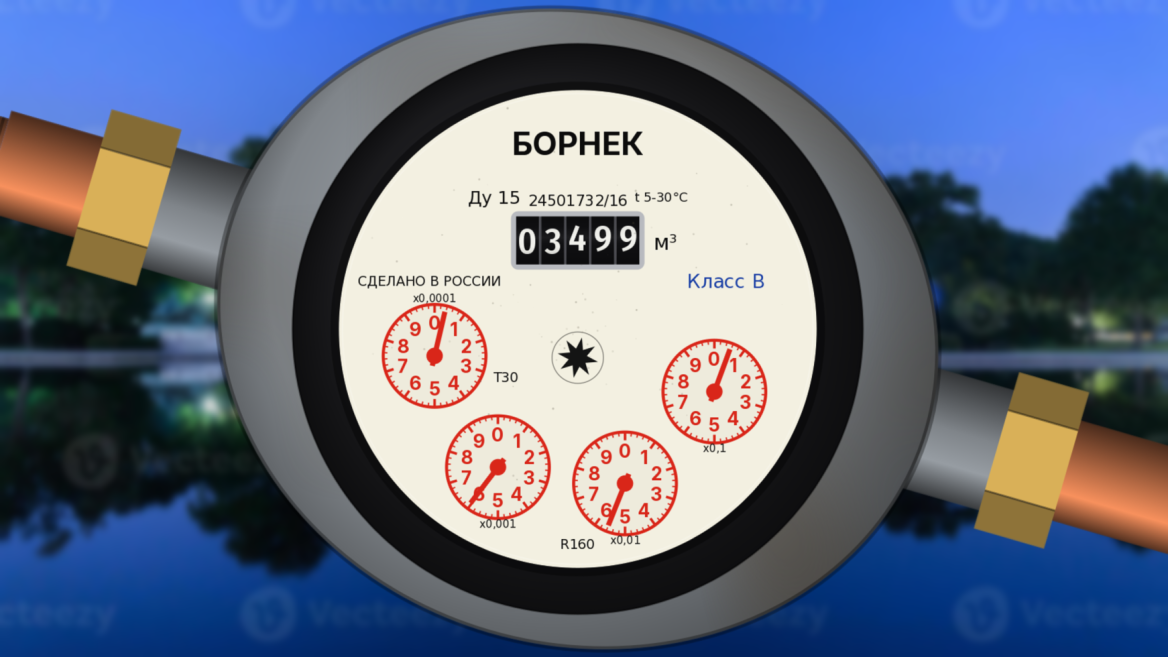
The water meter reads {"value": 3499.0560, "unit": "m³"}
